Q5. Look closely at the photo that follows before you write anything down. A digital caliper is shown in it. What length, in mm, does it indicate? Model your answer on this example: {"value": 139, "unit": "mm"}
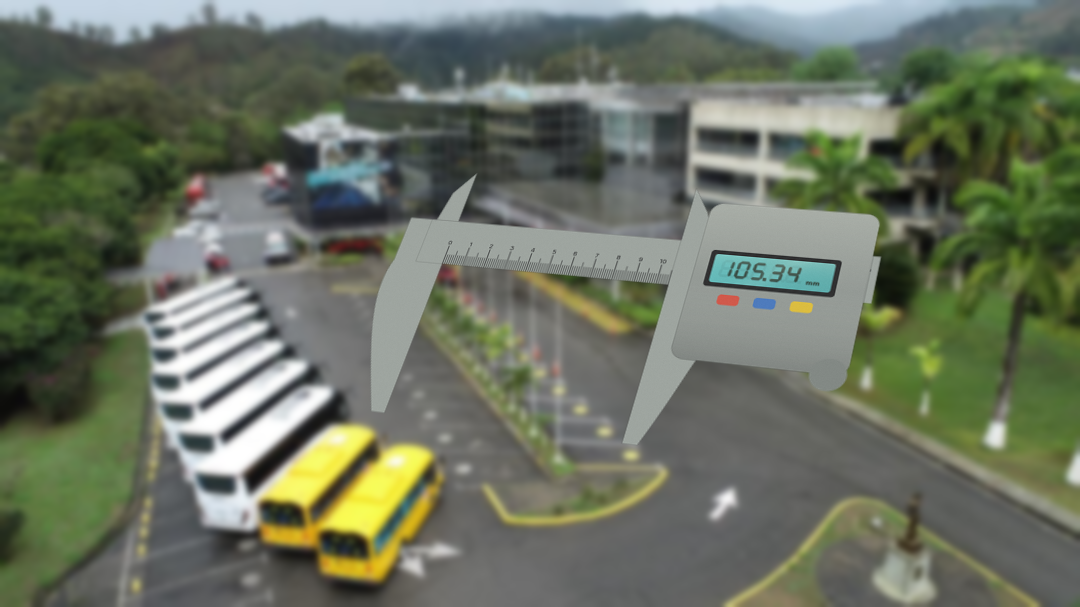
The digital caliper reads {"value": 105.34, "unit": "mm"}
